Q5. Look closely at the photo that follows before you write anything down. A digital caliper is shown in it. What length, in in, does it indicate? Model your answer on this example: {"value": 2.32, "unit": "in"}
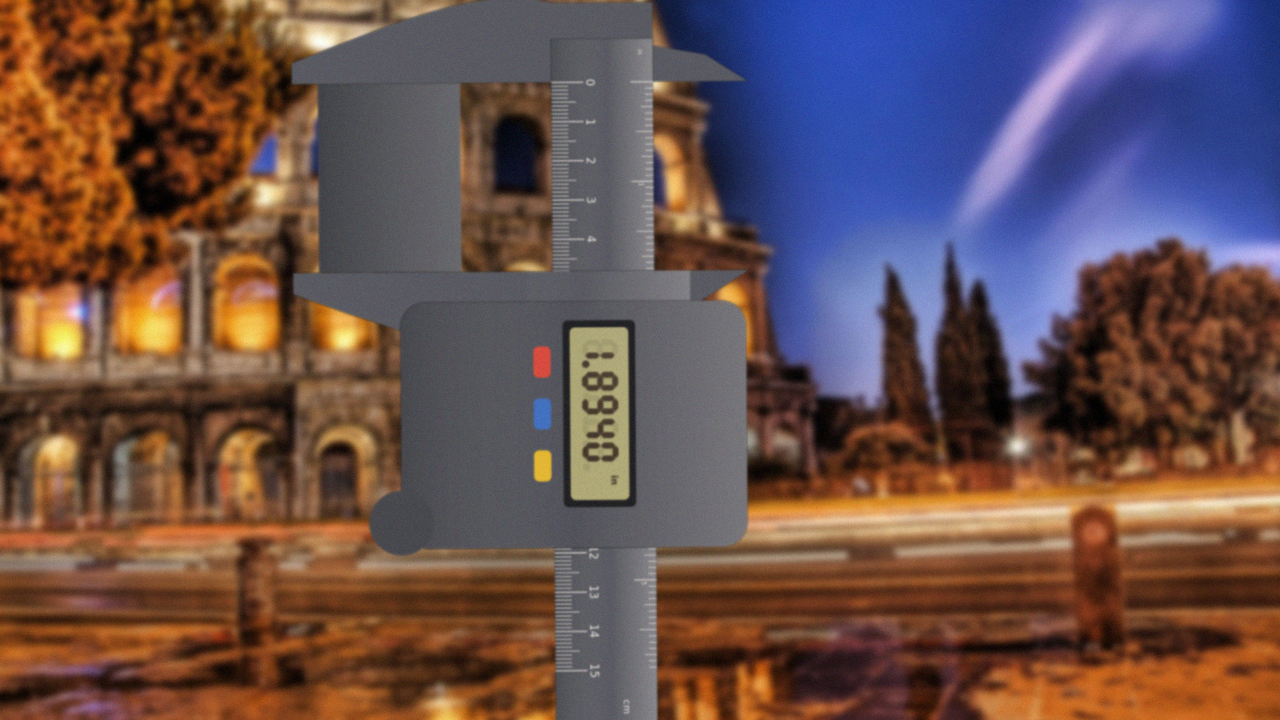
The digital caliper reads {"value": 1.8940, "unit": "in"}
